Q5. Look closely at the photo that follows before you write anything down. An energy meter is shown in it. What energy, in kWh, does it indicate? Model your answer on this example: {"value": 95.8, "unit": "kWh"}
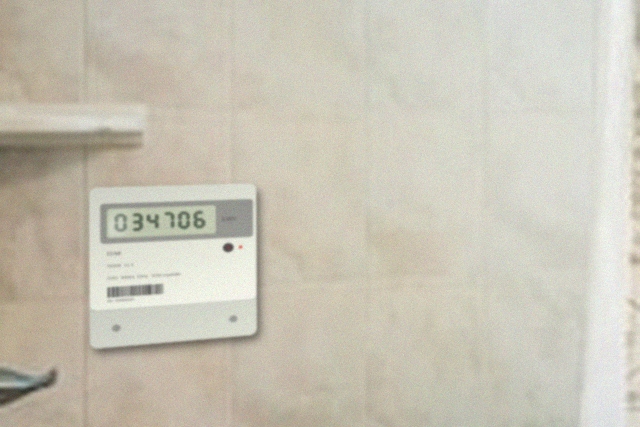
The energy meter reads {"value": 34706, "unit": "kWh"}
